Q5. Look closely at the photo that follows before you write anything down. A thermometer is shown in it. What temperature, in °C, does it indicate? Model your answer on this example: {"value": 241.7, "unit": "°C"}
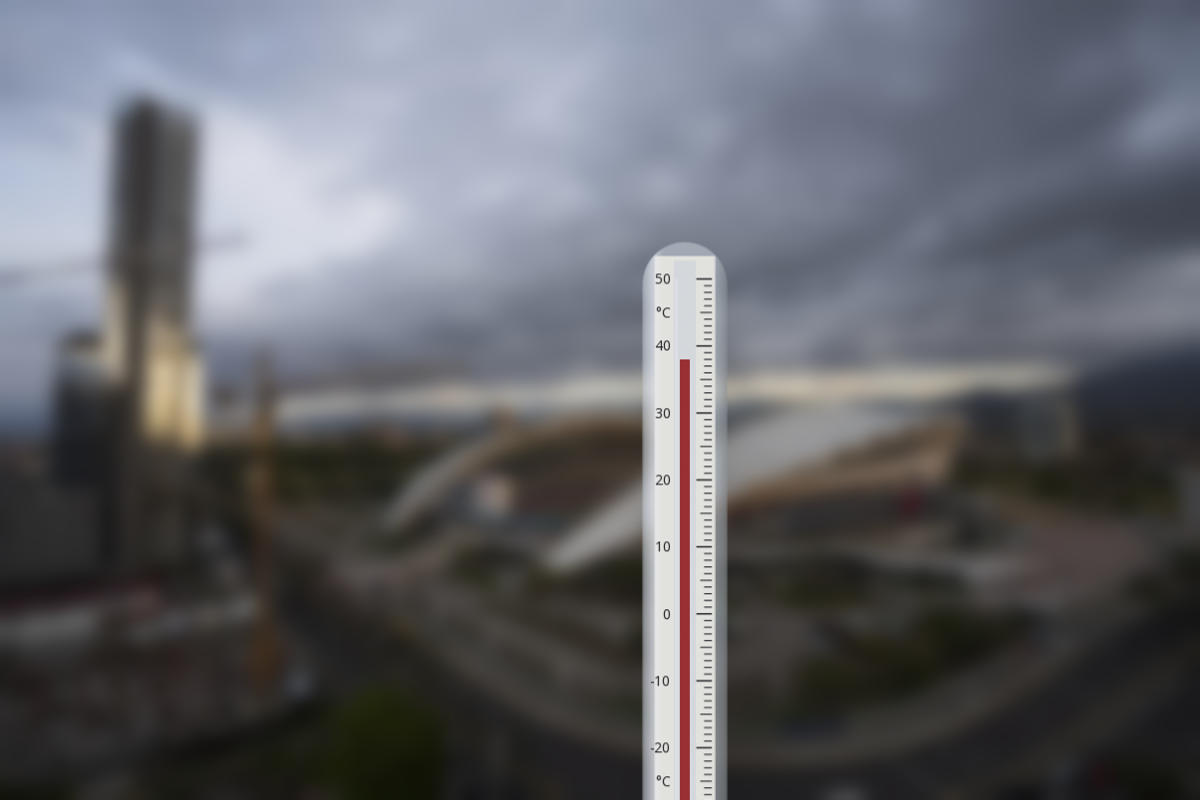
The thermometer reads {"value": 38, "unit": "°C"}
